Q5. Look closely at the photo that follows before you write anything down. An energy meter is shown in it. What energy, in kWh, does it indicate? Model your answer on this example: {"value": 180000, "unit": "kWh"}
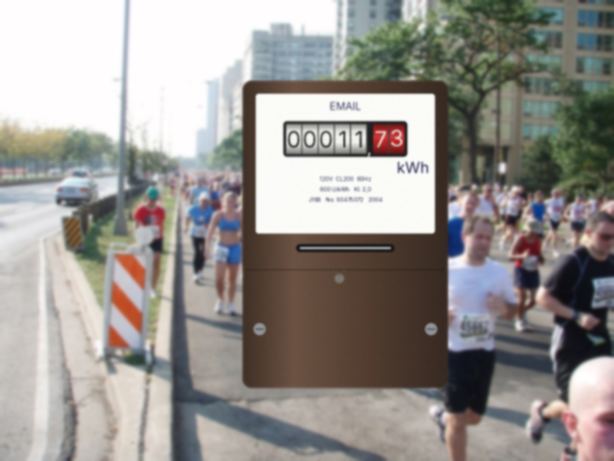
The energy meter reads {"value": 11.73, "unit": "kWh"}
